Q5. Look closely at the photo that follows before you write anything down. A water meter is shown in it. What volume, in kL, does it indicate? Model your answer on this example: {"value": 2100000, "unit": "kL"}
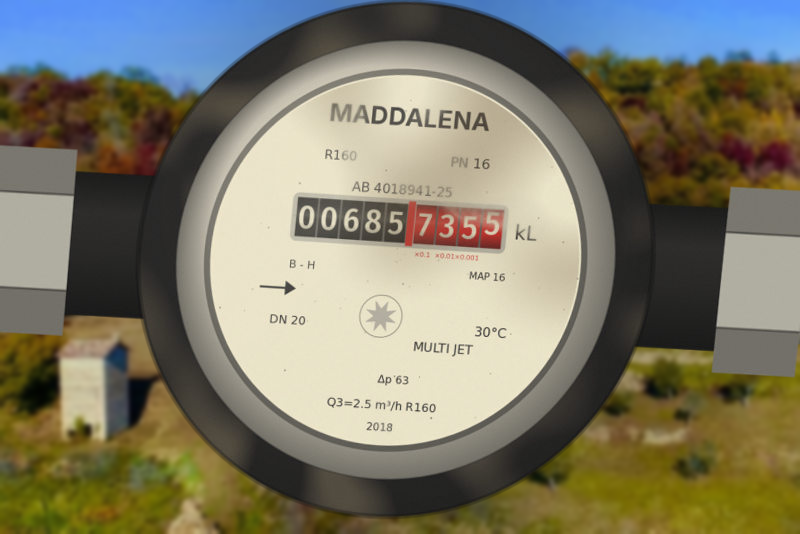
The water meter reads {"value": 685.7355, "unit": "kL"}
